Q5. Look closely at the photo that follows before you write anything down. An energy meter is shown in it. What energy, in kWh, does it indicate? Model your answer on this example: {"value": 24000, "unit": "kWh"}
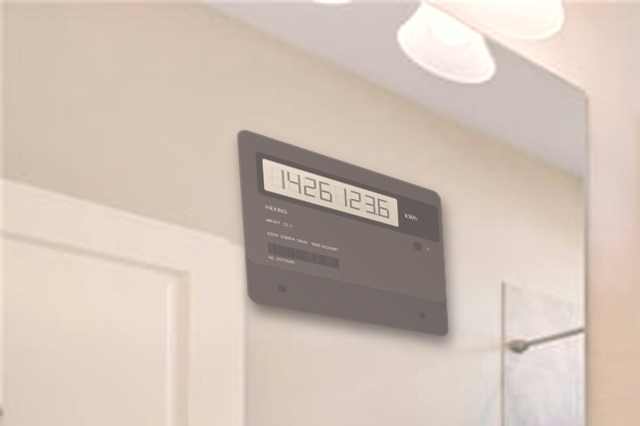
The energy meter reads {"value": 1426123.6, "unit": "kWh"}
